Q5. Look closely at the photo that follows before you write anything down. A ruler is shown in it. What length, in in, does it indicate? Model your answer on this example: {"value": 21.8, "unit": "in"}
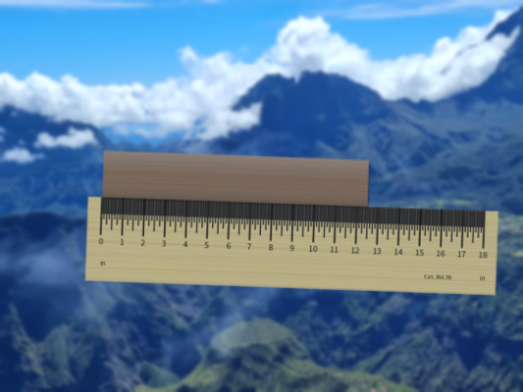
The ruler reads {"value": 12.5, "unit": "in"}
